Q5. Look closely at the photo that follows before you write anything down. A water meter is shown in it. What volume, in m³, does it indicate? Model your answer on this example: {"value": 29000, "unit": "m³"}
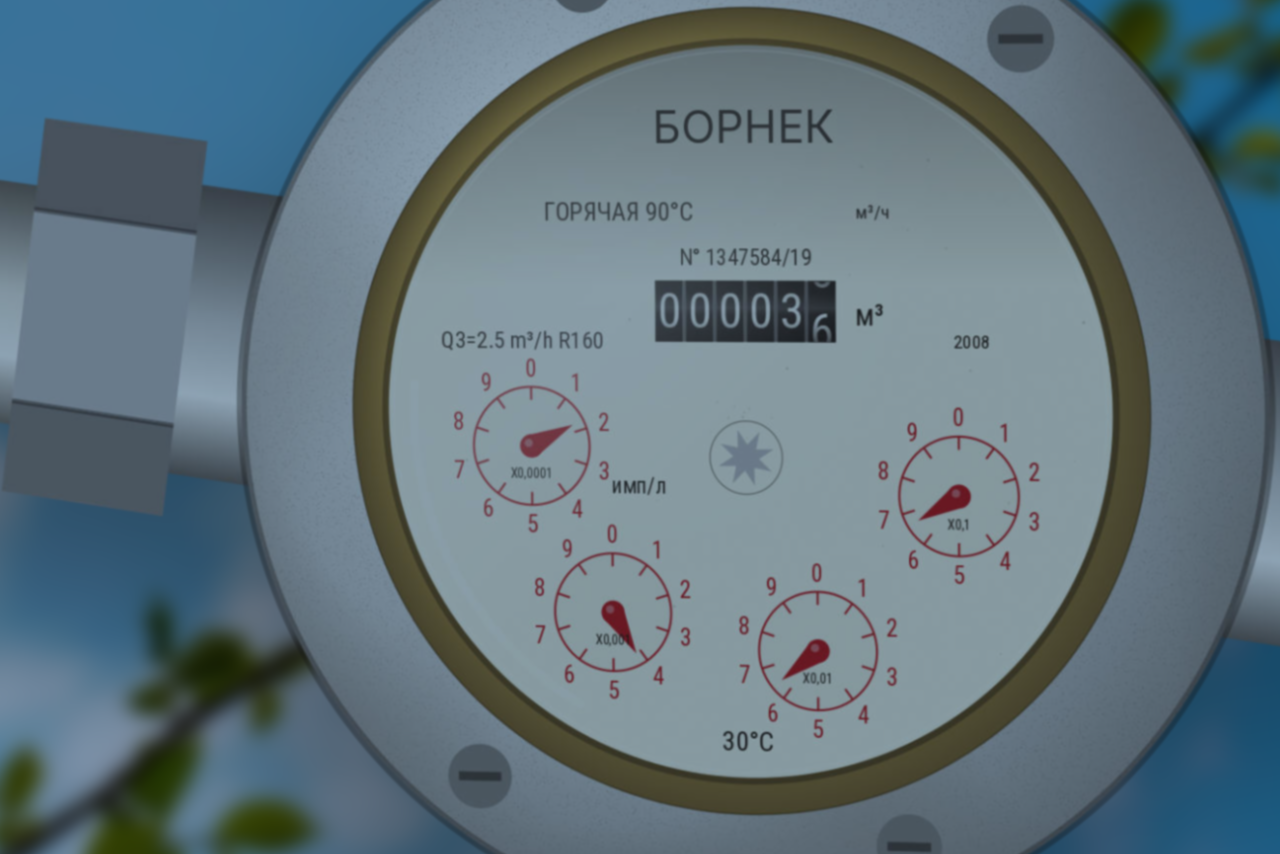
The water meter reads {"value": 35.6641, "unit": "m³"}
